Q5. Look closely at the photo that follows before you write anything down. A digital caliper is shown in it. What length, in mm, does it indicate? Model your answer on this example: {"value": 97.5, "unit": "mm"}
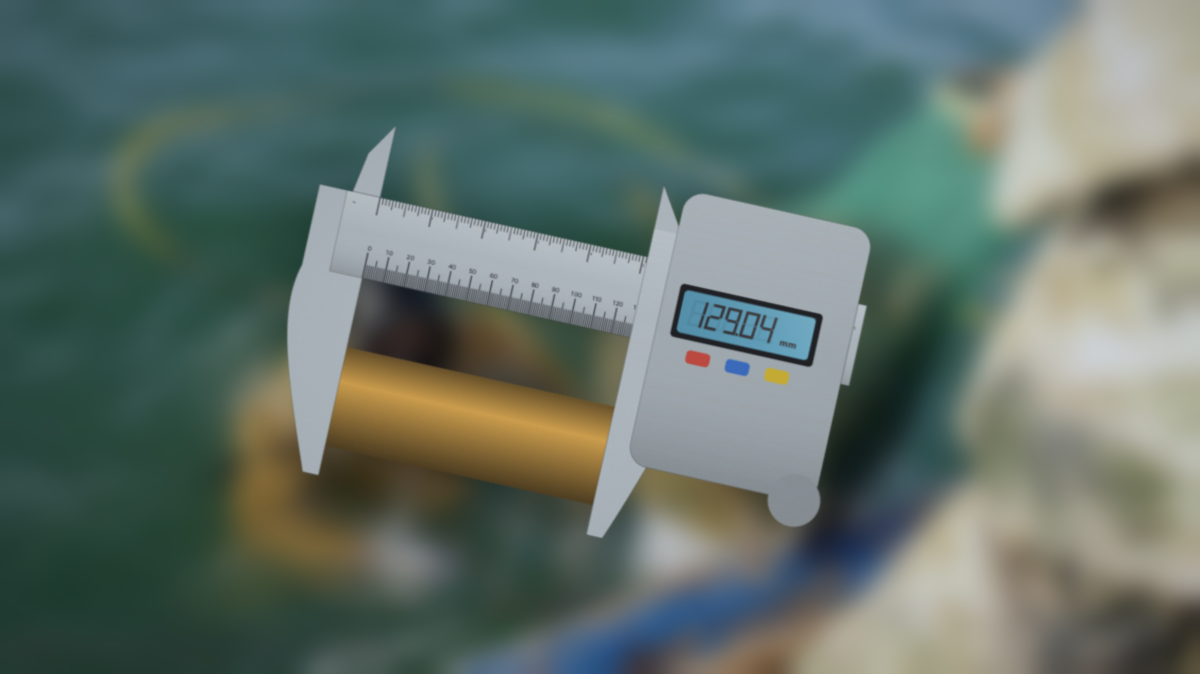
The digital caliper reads {"value": 129.04, "unit": "mm"}
